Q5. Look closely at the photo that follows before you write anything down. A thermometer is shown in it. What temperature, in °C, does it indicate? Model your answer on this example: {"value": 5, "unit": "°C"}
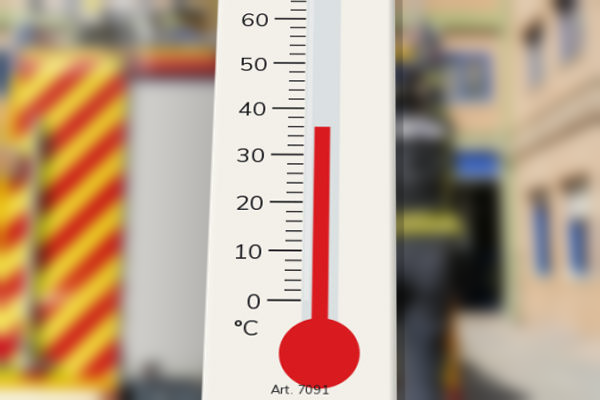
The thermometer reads {"value": 36, "unit": "°C"}
